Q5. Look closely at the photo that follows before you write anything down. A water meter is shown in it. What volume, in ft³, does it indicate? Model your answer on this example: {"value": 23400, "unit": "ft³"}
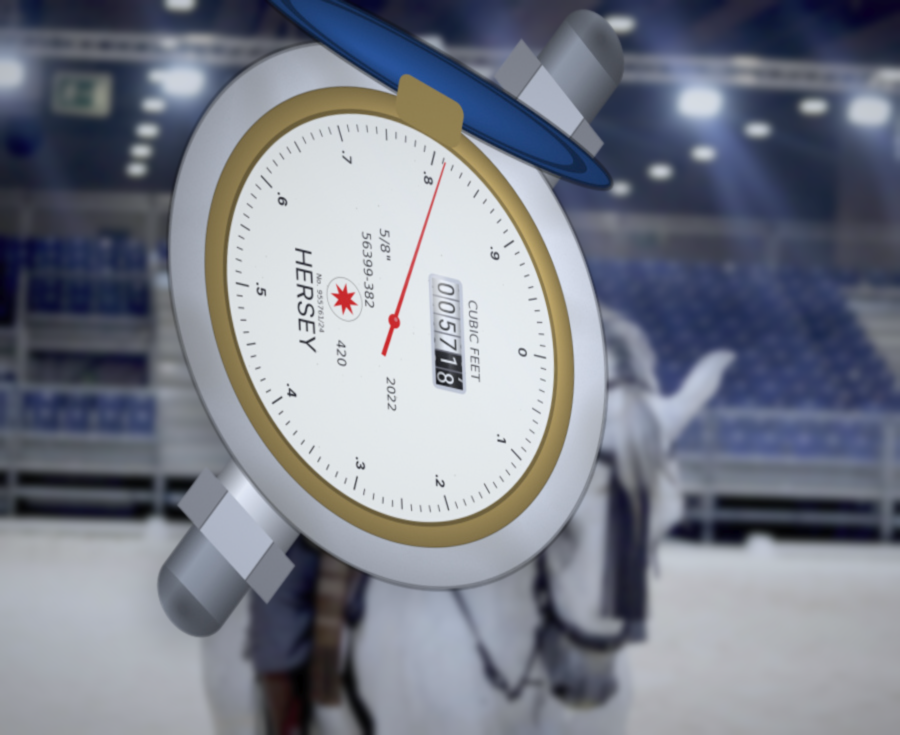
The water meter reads {"value": 5717.81, "unit": "ft³"}
